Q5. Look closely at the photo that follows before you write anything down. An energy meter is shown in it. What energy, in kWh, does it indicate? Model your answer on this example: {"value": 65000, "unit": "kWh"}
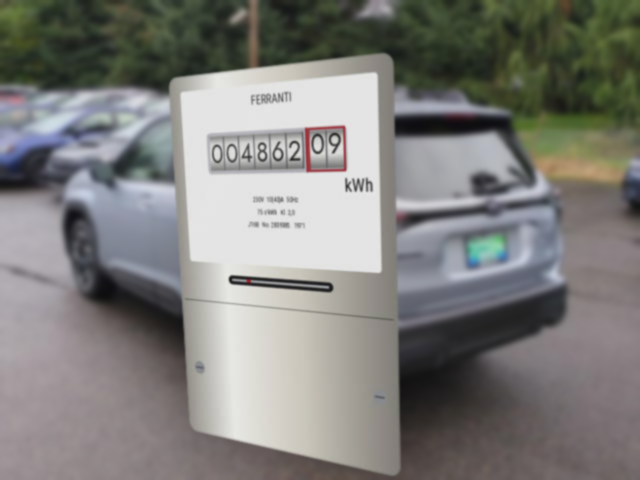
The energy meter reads {"value": 4862.09, "unit": "kWh"}
